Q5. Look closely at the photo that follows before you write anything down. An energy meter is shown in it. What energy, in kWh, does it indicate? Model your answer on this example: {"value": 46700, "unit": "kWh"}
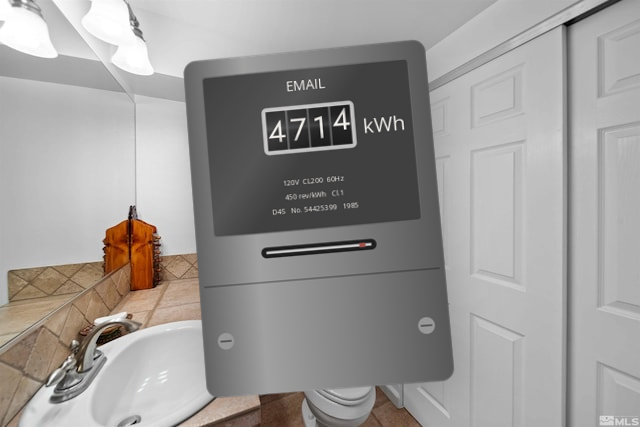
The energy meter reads {"value": 4714, "unit": "kWh"}
